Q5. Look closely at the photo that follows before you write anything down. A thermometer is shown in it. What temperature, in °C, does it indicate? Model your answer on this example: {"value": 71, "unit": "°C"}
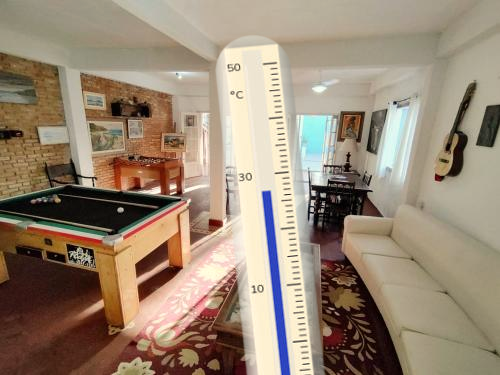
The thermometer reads {"value": 27, "unit": "°C"}
